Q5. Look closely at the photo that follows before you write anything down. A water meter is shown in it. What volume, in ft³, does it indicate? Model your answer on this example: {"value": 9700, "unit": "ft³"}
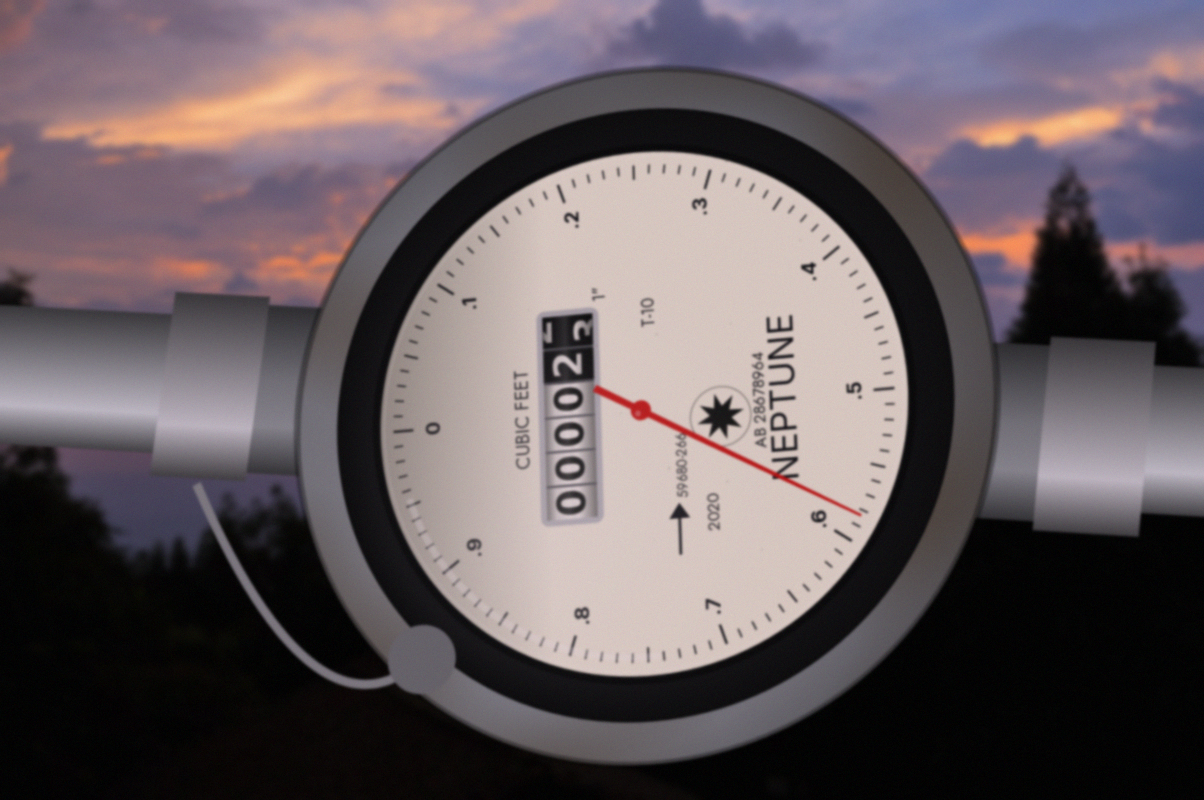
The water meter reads {"value": 22.58, "unit": "ft³"}
